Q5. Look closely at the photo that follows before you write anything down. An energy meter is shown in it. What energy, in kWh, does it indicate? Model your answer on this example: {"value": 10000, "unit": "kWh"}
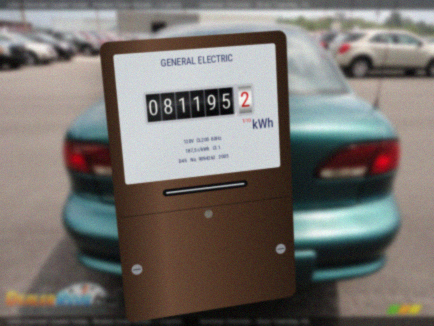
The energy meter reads {"value": 81195.2, "unit": "kWh"}
